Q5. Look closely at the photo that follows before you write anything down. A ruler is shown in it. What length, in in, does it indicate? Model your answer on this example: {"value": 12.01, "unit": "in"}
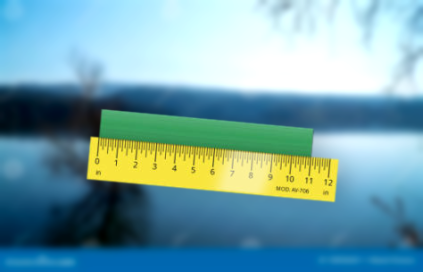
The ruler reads {"value": 11, "unit": "in"}
